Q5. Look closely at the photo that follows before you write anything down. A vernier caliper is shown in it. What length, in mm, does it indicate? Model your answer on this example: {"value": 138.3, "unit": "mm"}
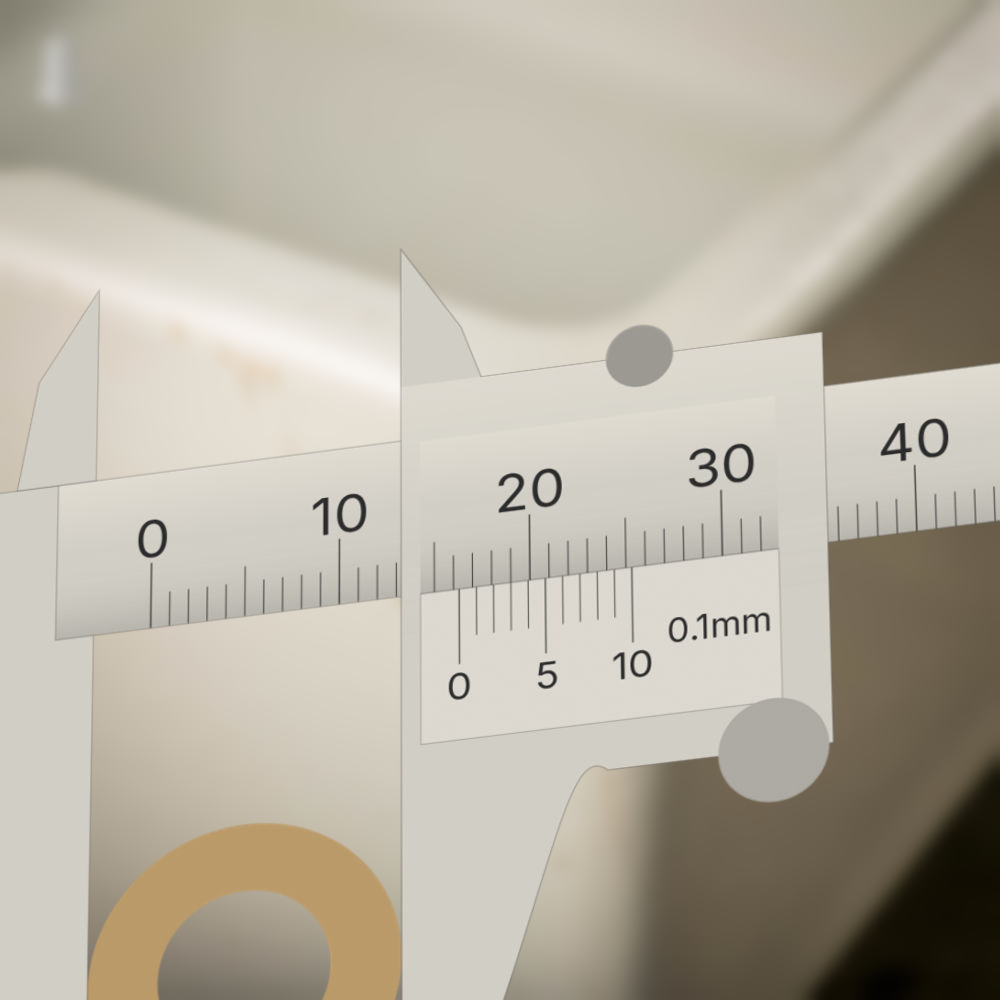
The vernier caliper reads {"value": 16.3, "unit": "mm"}
